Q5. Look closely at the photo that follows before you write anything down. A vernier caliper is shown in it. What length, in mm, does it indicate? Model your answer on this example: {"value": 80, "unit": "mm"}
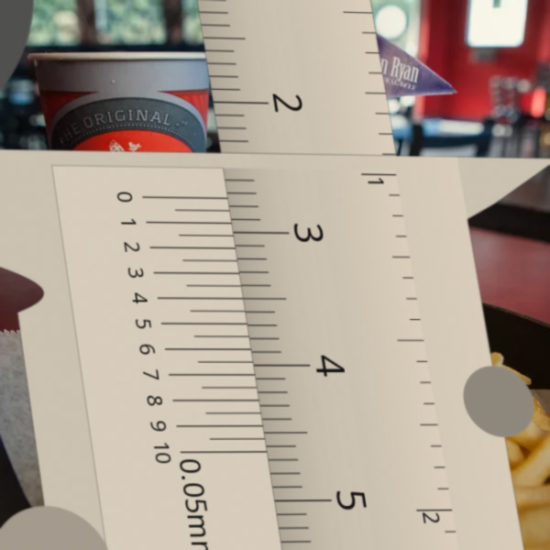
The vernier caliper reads {"value": 27.4, "unit": "mm"}
